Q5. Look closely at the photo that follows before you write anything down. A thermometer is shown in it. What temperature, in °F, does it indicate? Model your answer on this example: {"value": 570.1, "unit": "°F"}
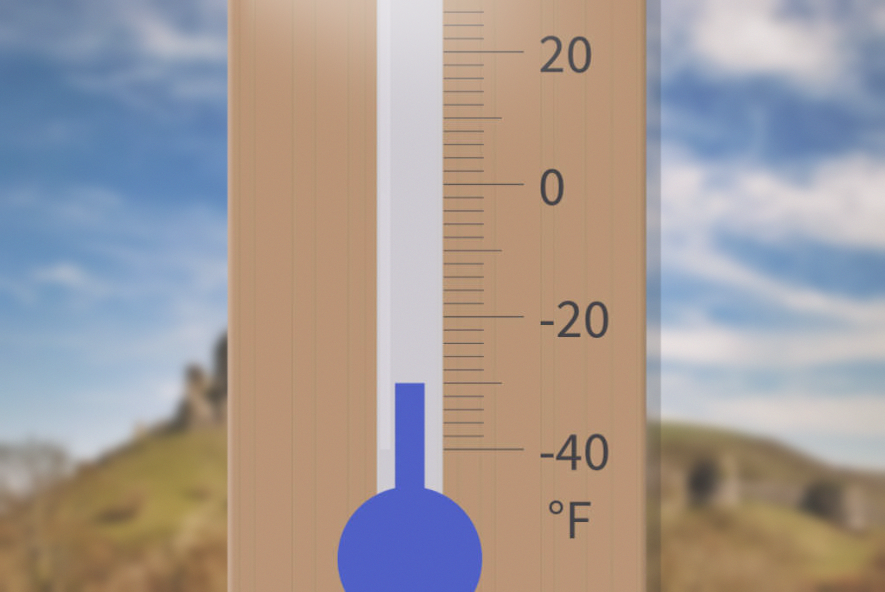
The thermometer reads {"value": -30, "unit": "°F"}
